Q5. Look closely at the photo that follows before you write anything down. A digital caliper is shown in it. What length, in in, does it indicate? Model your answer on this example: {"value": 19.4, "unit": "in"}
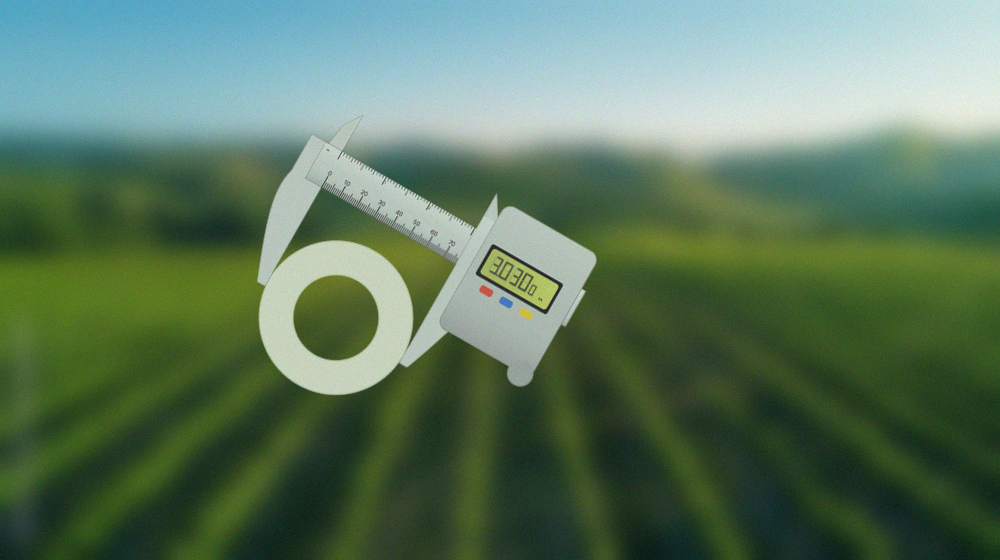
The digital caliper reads {"value": 3.0300, "unit": "in"}
